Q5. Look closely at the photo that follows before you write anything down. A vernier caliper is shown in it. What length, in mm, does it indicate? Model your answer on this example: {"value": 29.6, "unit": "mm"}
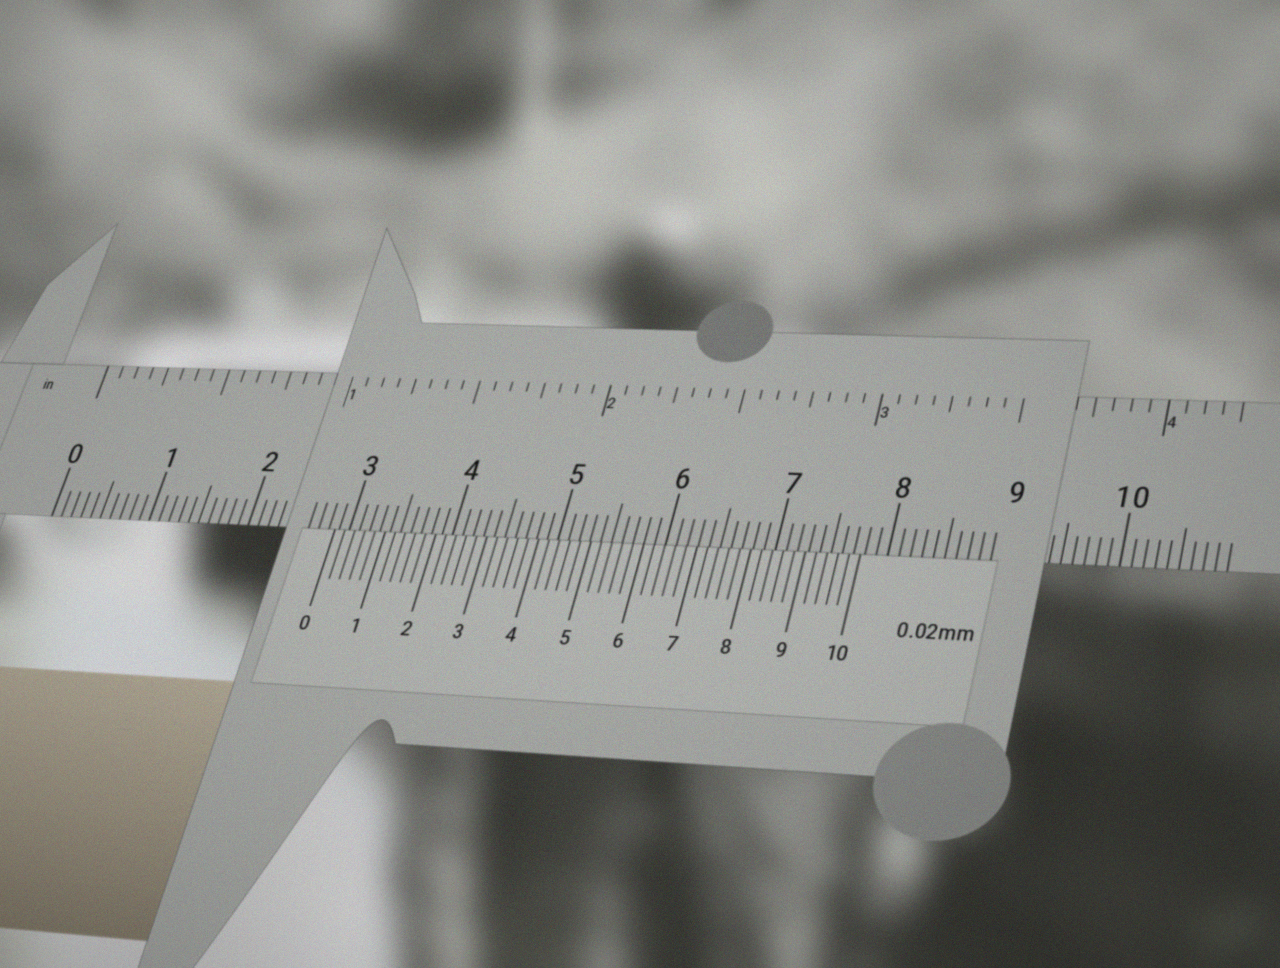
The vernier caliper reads {"value": 28.6, "unit": "mm"}
